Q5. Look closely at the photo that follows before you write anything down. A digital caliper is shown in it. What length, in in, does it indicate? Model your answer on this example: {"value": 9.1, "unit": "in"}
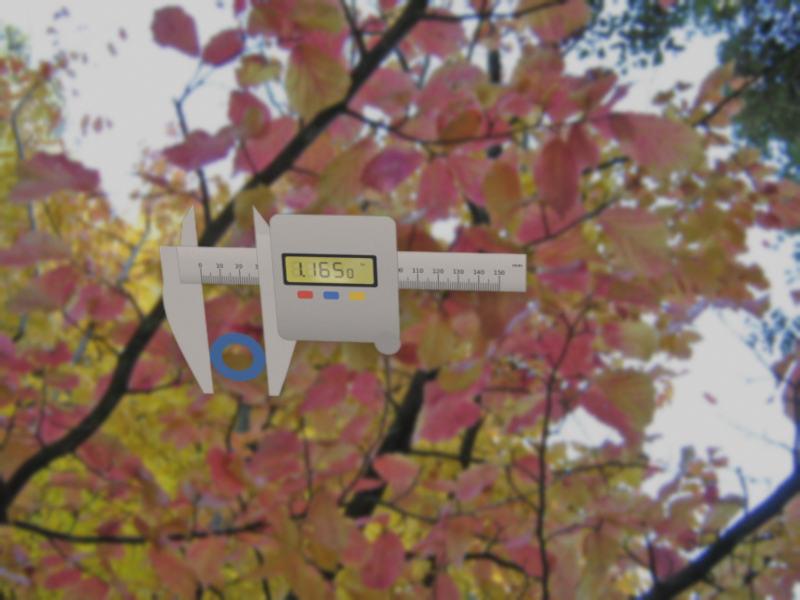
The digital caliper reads {"value": 1.1650, "unit": "in"}
